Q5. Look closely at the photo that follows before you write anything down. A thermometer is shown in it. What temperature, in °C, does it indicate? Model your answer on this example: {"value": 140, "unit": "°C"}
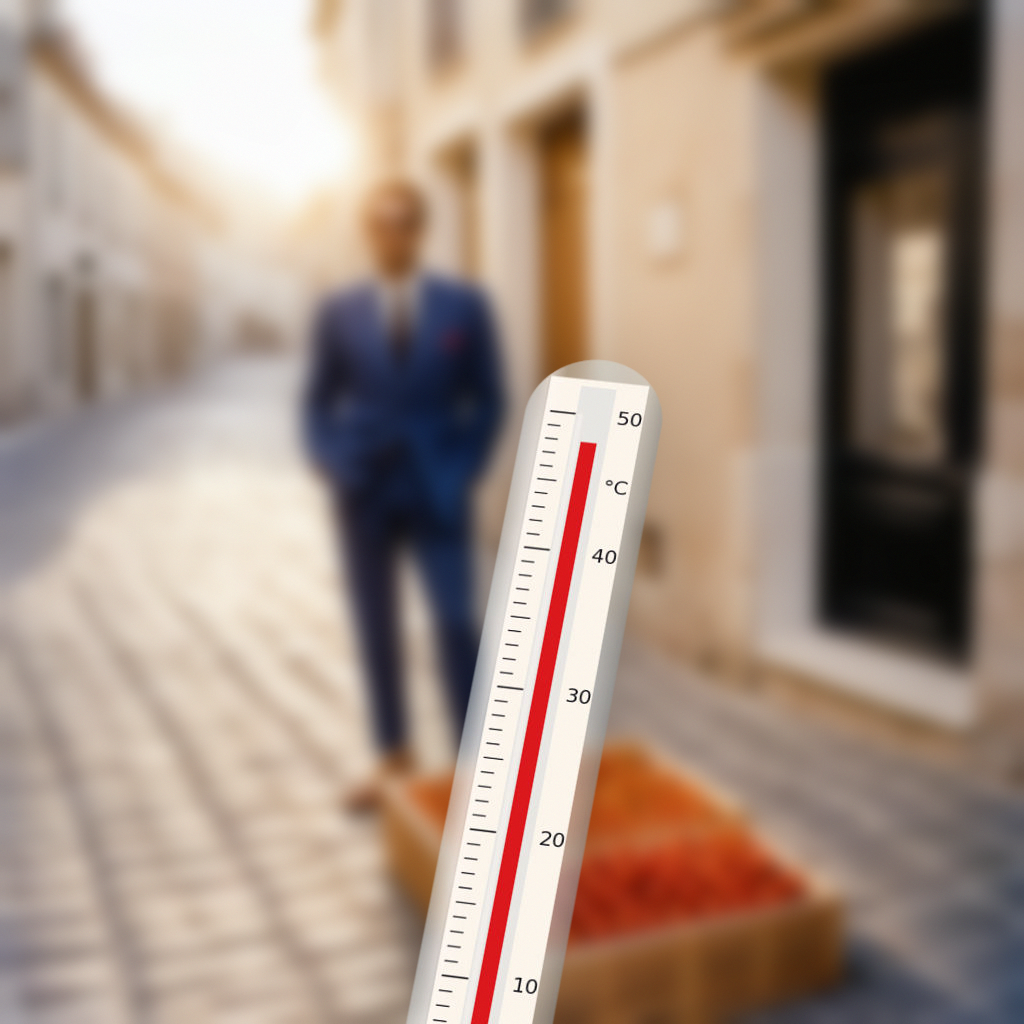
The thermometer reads {"value": 48, "unit": "°C"}
